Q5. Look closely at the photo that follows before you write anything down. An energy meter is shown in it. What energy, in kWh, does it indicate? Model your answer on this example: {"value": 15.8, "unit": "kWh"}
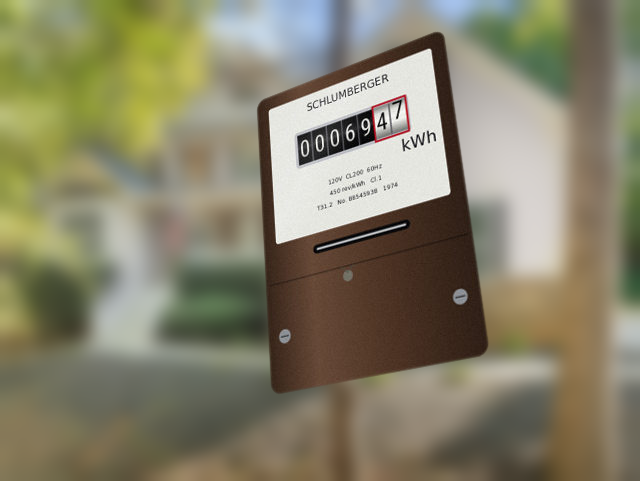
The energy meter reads {"value": 69.47, "unit": "kWh"}
